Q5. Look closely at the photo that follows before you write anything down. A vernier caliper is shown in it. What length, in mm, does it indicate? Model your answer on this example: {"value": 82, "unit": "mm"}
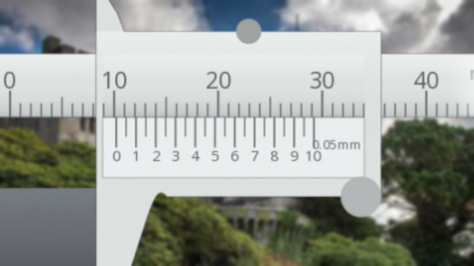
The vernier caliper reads {"value": 10.2, "unit": "mm"}
